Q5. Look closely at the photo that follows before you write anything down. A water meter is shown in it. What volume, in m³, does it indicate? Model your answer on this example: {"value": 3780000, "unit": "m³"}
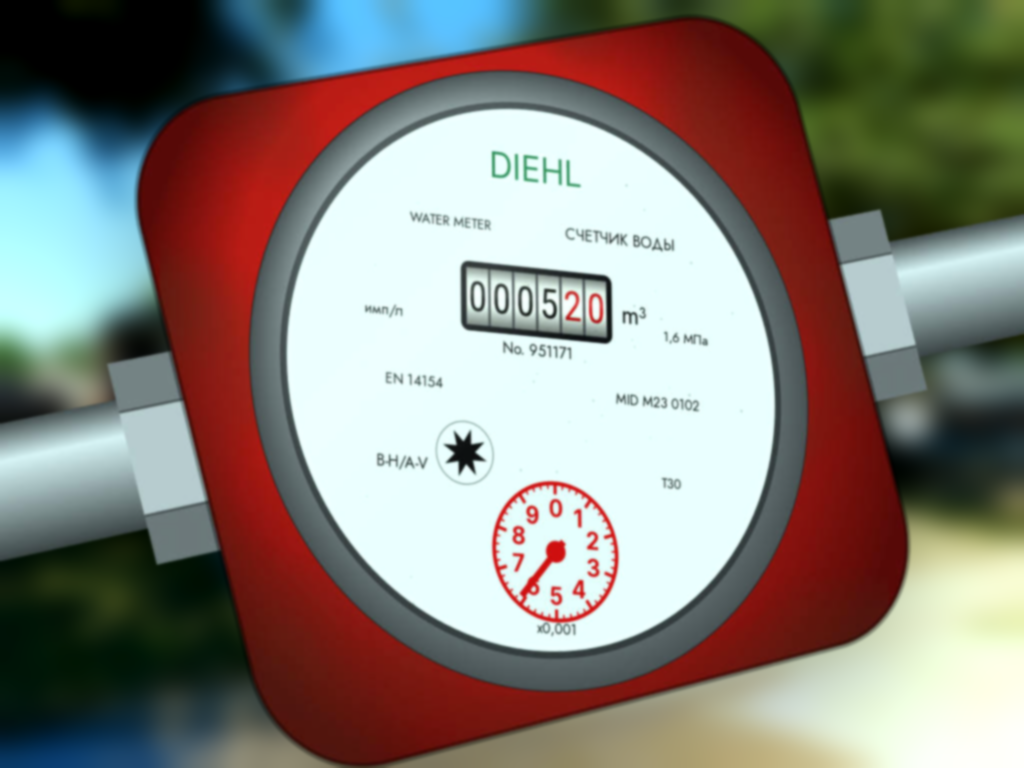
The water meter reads {"value": 5.206, "unit": "m³"}
